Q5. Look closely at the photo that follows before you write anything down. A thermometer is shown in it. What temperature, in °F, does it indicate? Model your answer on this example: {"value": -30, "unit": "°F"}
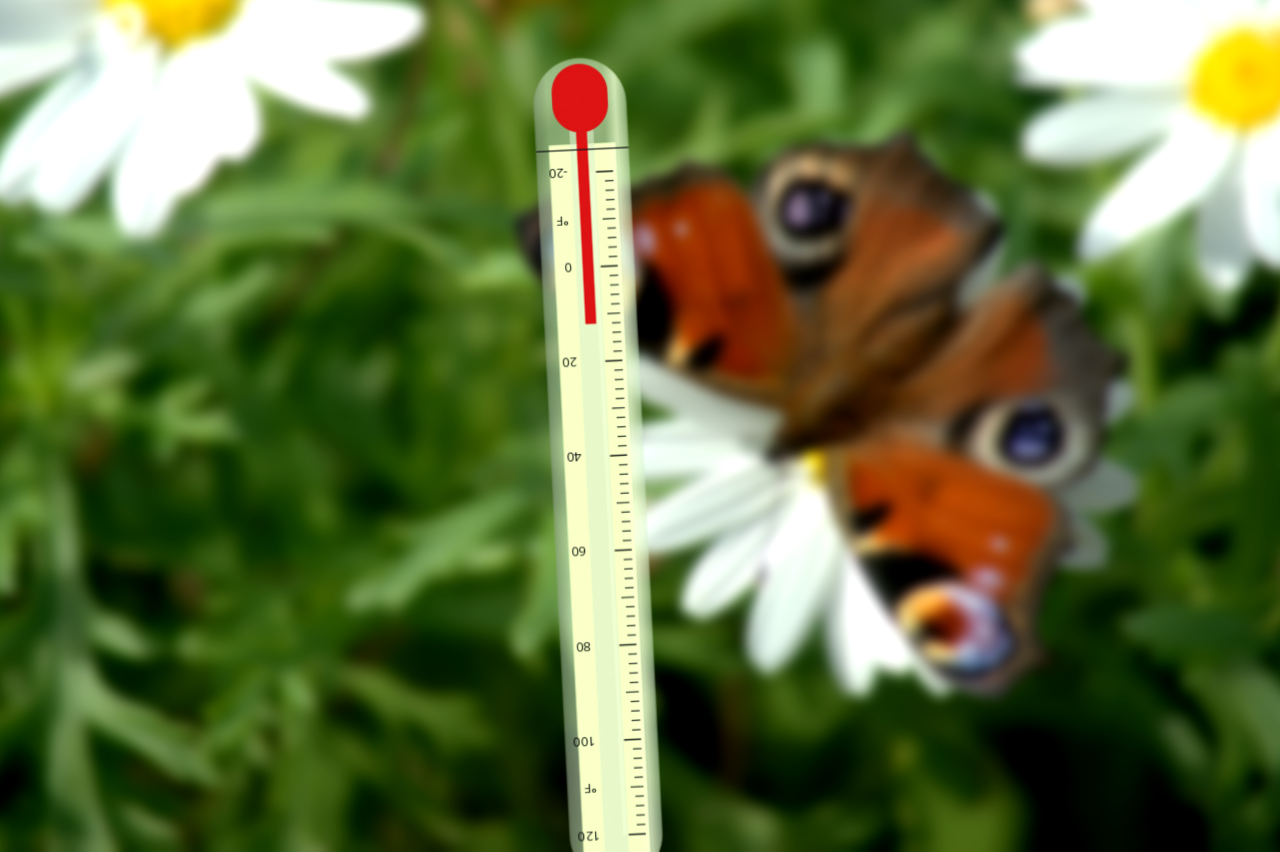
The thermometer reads {"value": 12, "unit": "°F"}
